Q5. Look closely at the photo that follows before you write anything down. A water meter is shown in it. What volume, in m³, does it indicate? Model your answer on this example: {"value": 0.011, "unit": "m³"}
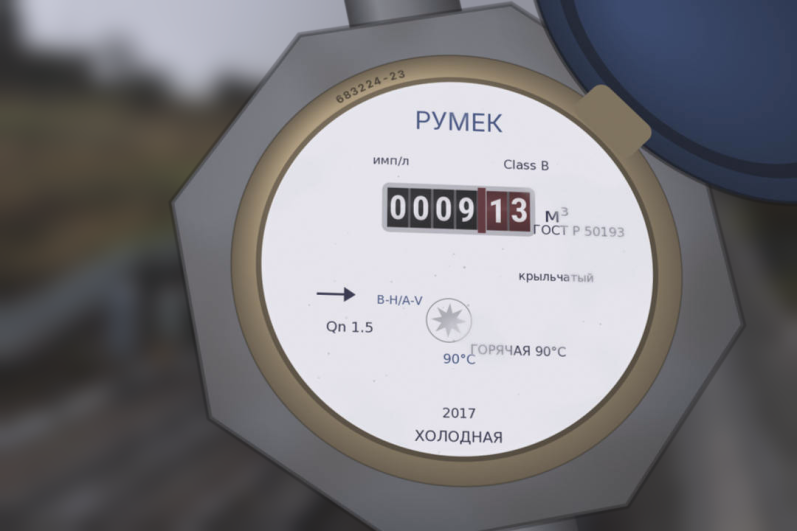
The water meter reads {"value": 9.13, "unit": "m³"}
